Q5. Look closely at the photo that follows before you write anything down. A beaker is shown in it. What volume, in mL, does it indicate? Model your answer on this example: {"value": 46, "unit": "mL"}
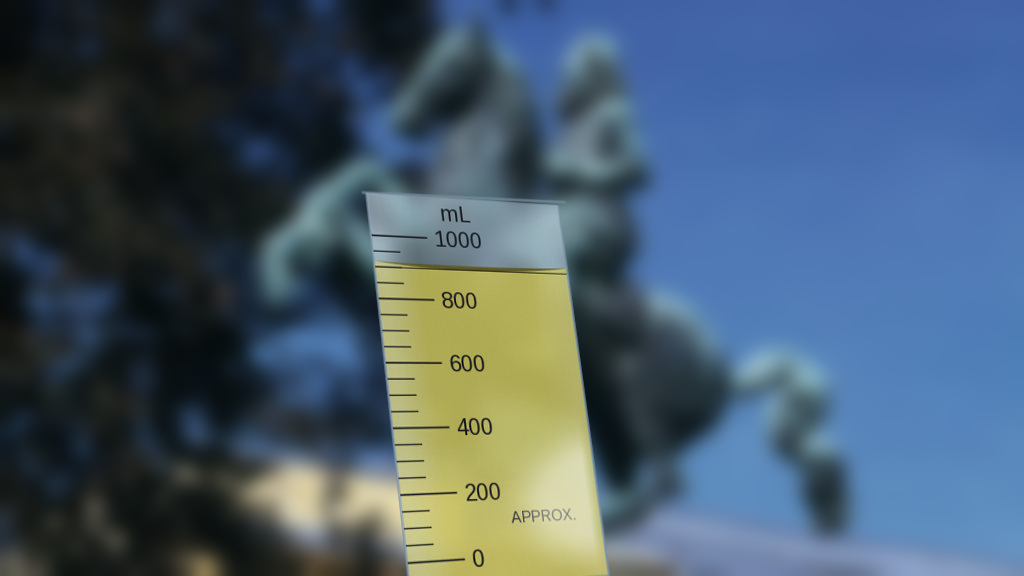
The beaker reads {"value": 900, "unit": "mL"}
